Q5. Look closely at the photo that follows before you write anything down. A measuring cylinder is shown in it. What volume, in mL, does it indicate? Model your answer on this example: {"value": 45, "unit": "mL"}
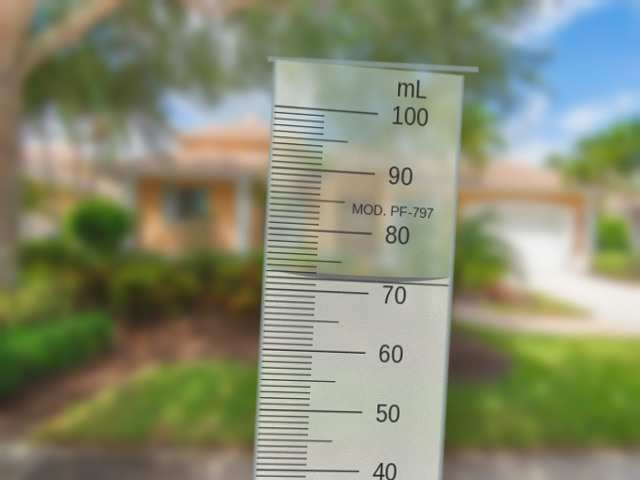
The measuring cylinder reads {"value": 72, "unit": "mL"}
